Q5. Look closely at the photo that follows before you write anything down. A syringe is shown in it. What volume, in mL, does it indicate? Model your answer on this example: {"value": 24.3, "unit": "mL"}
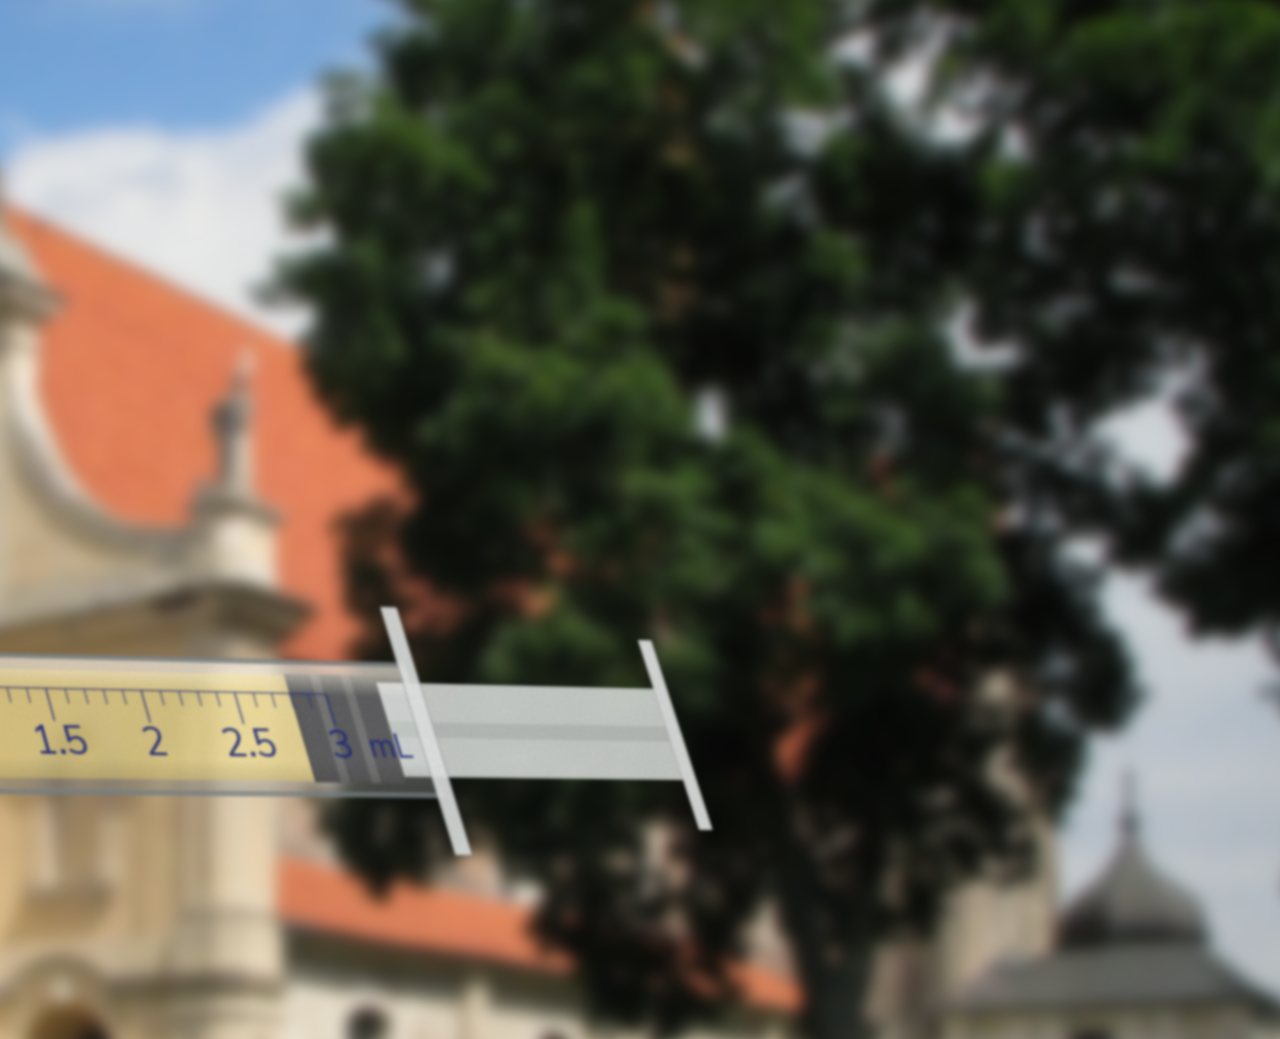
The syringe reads {"value": 2.8, "unit": "mL"}
